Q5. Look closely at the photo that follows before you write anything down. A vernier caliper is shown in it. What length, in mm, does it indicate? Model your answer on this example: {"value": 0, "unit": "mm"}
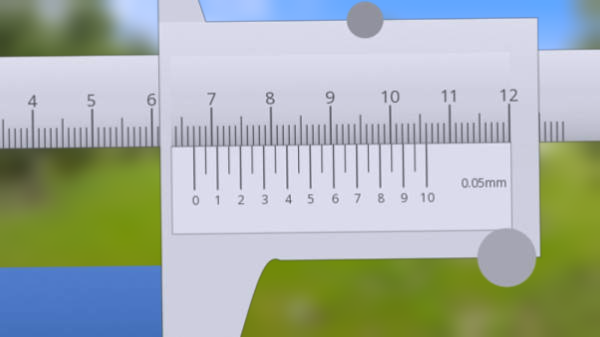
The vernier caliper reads {"value": 67.0, "unit": "mm"}
